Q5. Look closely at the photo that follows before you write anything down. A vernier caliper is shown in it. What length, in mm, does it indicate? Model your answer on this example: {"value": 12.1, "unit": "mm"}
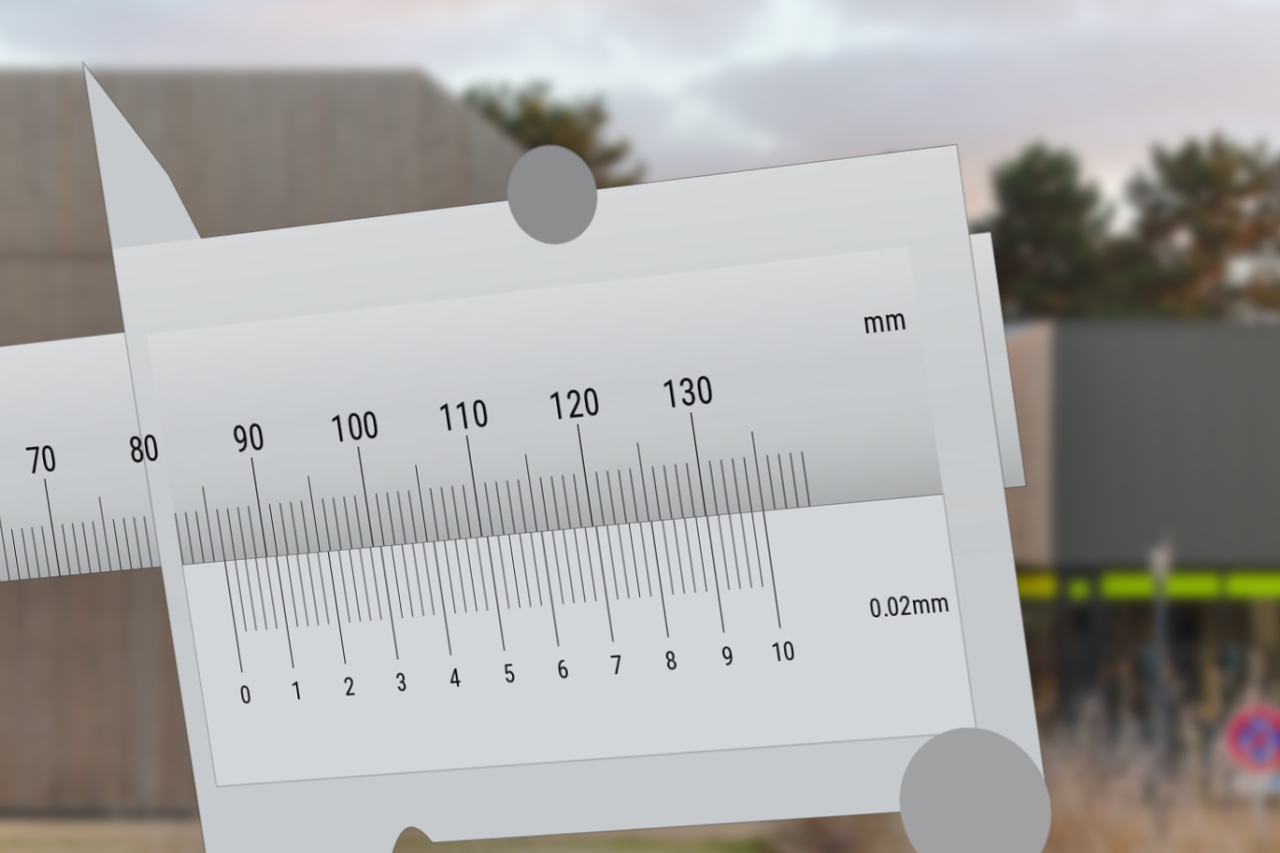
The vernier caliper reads {"value": 86.0, "unit": "mm"}
